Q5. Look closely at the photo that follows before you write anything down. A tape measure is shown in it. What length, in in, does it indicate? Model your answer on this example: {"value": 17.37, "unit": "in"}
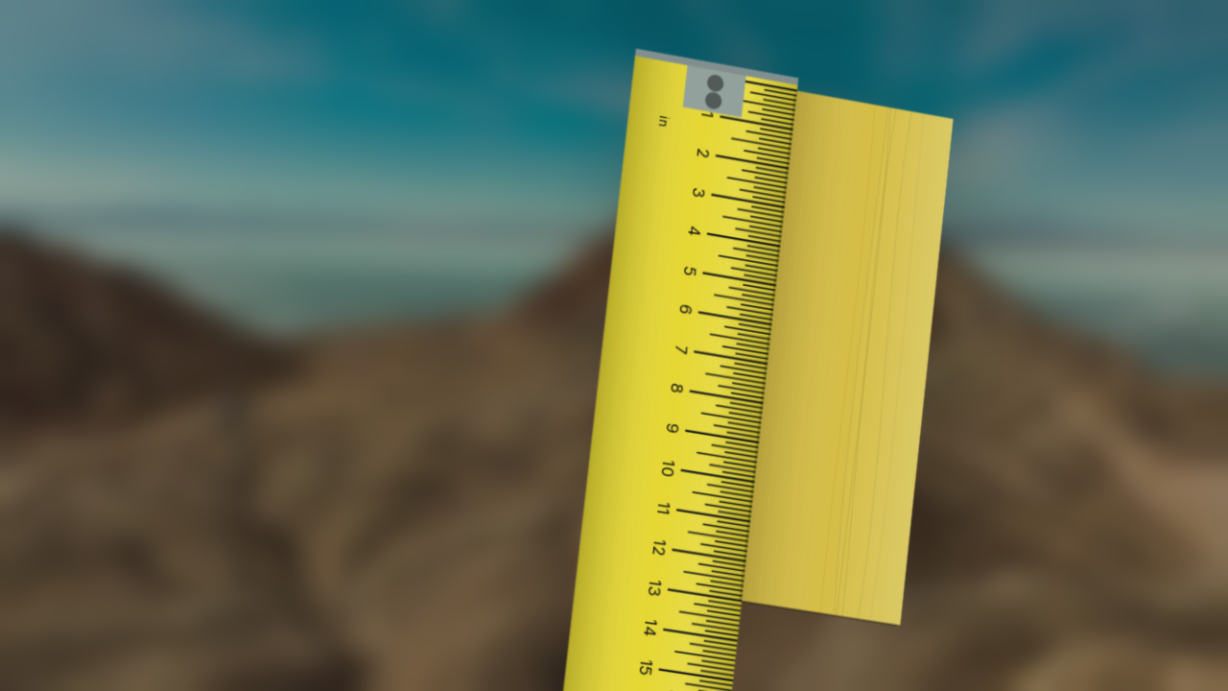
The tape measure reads {"value": 13, "unit": "in"}
